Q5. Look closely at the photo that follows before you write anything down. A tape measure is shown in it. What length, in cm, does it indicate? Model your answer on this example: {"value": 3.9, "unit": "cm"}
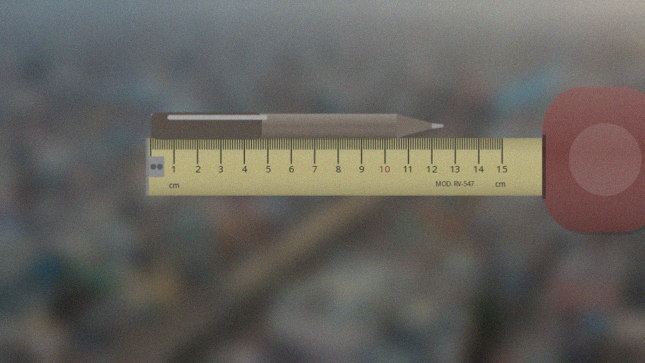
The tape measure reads {"value": 12.5, "unit": "cm"}
